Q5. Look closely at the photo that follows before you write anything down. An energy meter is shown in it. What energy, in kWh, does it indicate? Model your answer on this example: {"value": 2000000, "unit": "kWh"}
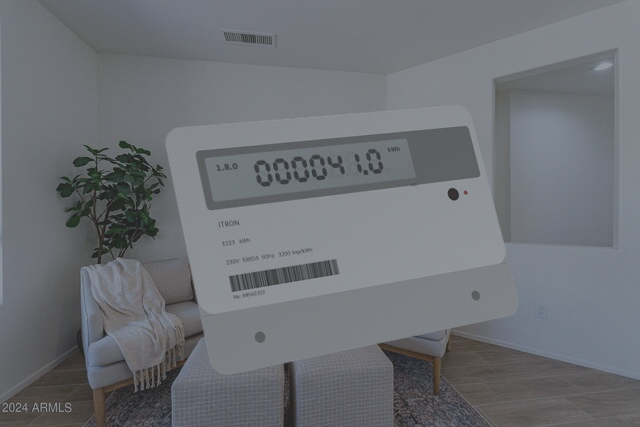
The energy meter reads {"value": 41.0, "unit": "kWh"}
